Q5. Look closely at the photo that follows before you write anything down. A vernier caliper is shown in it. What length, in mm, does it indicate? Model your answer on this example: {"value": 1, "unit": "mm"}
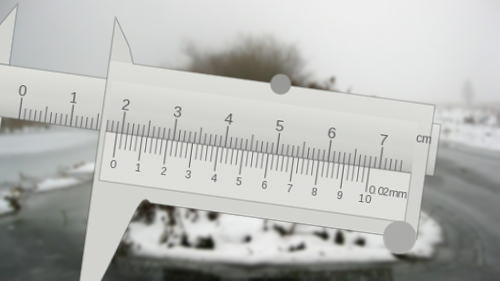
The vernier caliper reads {"value": 19.0, "unit": "mm"}
